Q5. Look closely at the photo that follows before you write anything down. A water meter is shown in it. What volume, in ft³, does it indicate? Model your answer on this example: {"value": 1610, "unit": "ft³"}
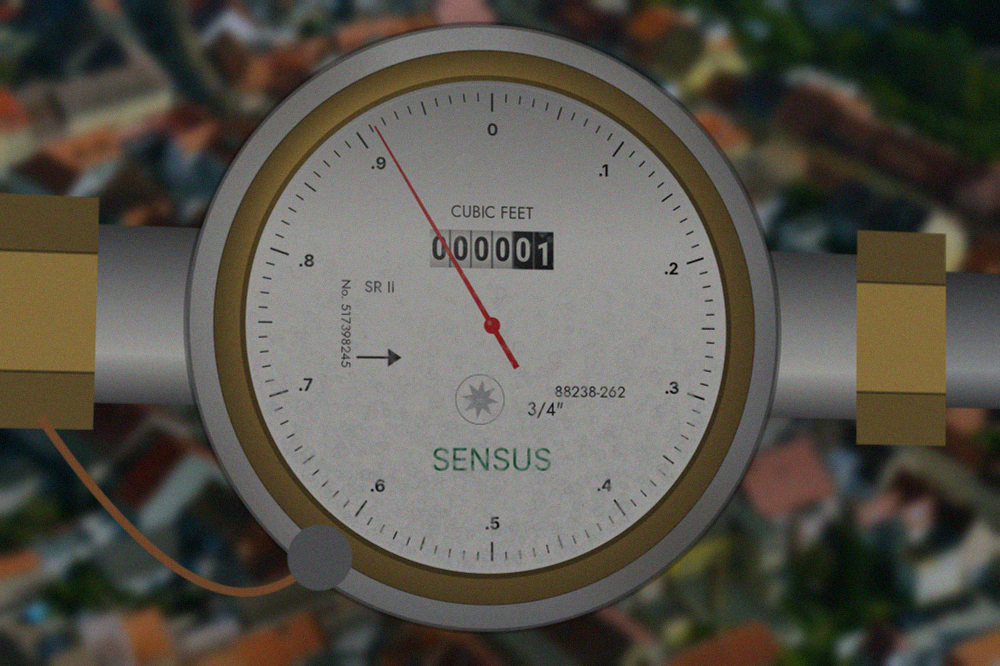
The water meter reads {"value": 0.91, "unit": "ft³"}
